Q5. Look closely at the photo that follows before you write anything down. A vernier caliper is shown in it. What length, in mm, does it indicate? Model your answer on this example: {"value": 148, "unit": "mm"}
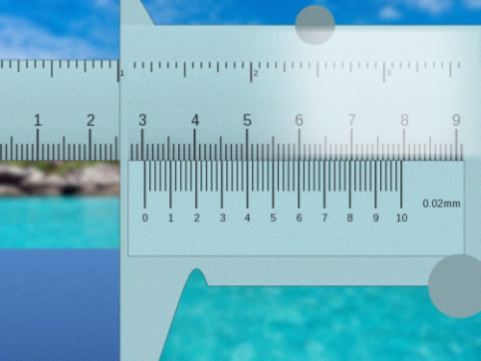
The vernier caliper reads {"value": 30.5, "unit": "mm"}
